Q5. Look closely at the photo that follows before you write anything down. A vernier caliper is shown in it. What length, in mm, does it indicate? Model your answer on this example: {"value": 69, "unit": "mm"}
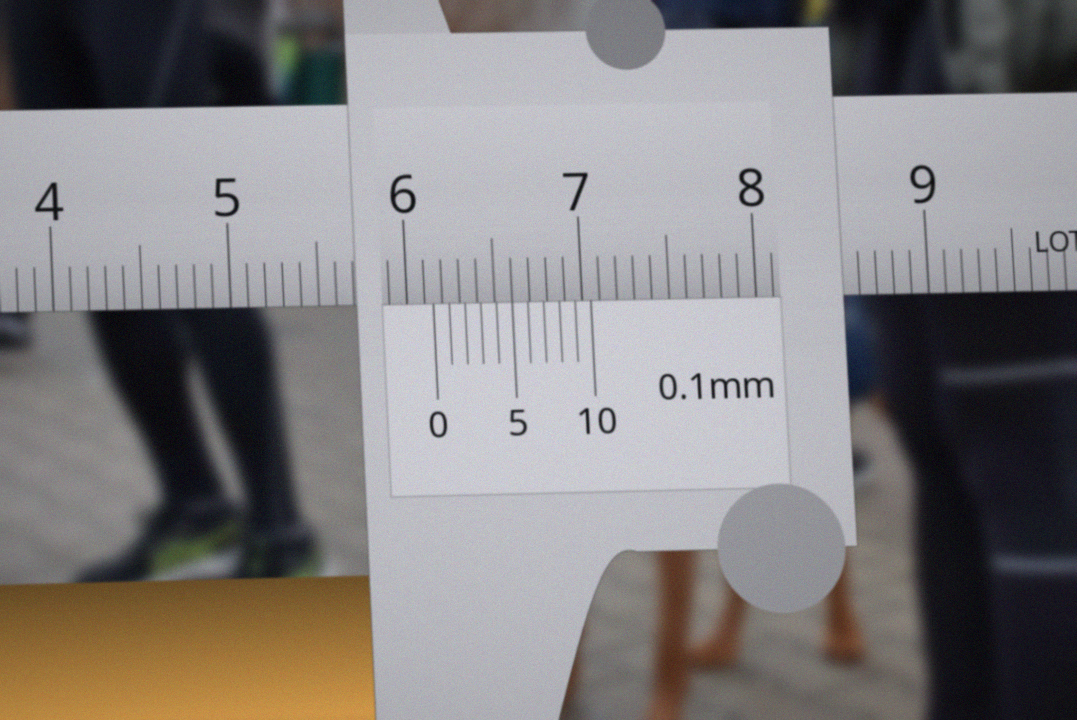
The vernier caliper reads {"value": 61.5, "unit": "mm"}
